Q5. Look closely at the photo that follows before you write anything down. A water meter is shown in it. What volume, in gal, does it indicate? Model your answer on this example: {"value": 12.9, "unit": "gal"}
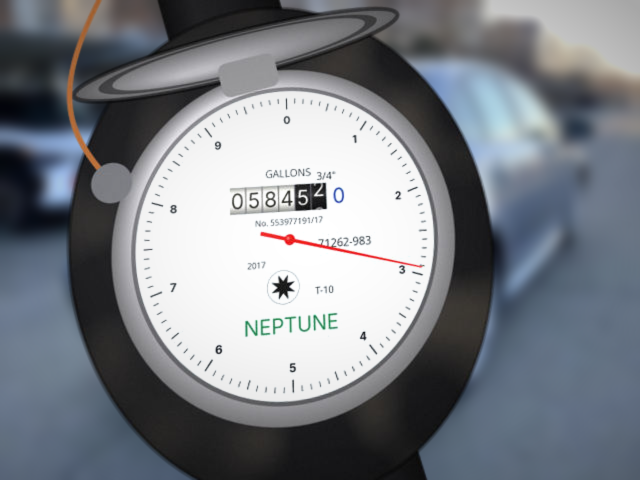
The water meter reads {"value": 584522.9, "unit": "gal"}
